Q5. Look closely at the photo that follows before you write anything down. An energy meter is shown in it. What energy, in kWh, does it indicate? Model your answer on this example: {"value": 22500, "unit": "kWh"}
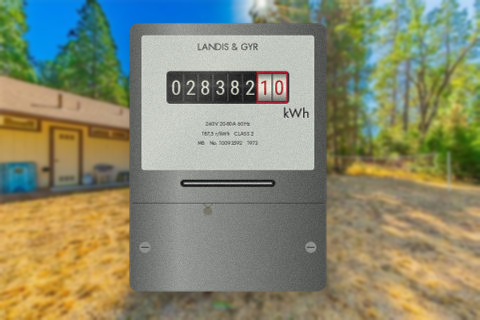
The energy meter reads {"value": 28382.10, "unit": "kWh"}
